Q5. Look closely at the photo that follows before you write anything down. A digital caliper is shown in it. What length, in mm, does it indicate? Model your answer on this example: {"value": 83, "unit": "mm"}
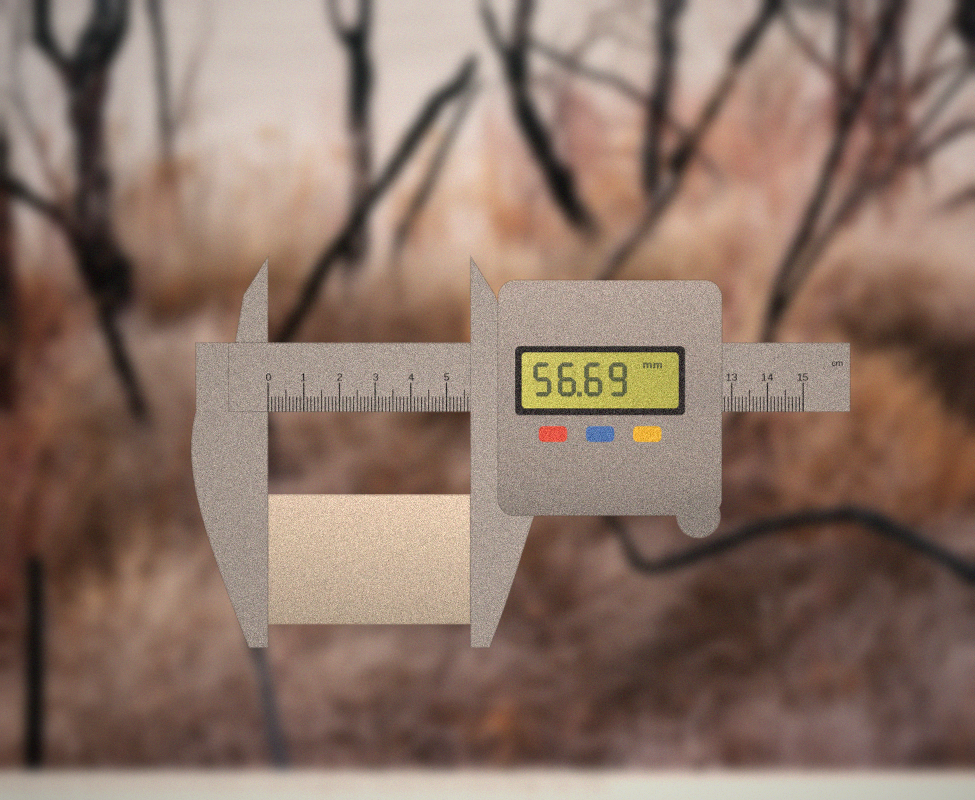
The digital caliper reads {"value": 56.69, "unit": "mm"}
